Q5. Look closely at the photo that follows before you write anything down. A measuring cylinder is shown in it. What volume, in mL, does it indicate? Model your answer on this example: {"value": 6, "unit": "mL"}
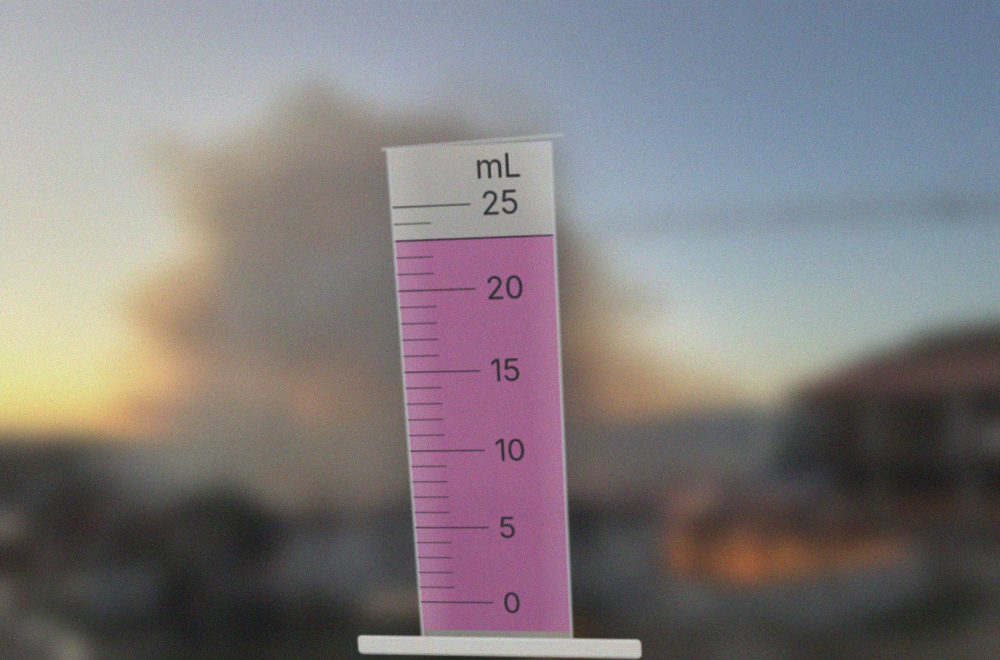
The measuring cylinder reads {"value": 23, "unit": "mL"}
